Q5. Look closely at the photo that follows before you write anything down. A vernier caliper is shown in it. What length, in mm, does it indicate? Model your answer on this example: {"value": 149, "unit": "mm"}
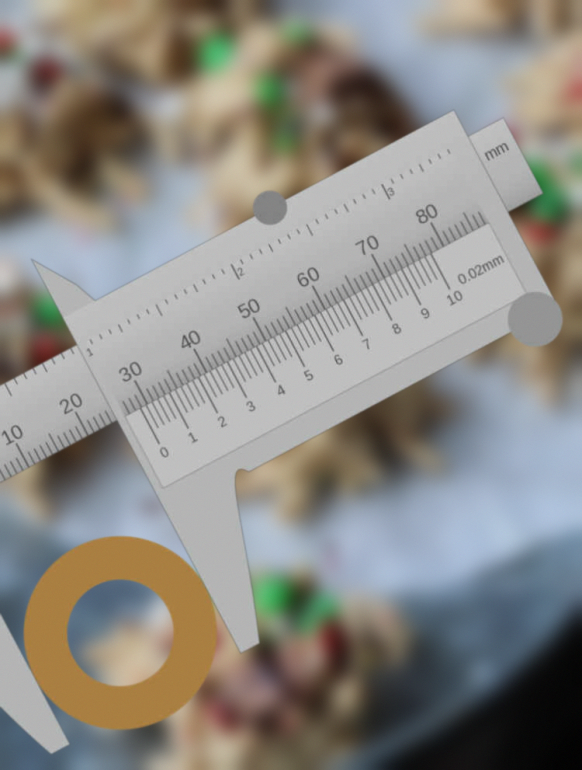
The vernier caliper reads {"value": 28.8, "unit": "mm"}
